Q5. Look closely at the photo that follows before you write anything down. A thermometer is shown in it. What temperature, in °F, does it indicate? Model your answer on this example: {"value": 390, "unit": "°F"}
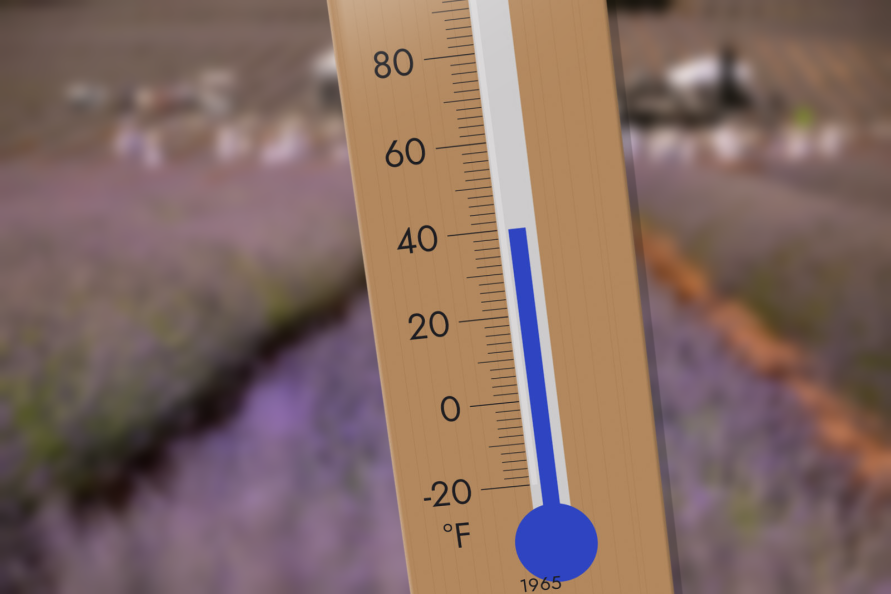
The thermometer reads {"value": 40, "unit": "°F"}
